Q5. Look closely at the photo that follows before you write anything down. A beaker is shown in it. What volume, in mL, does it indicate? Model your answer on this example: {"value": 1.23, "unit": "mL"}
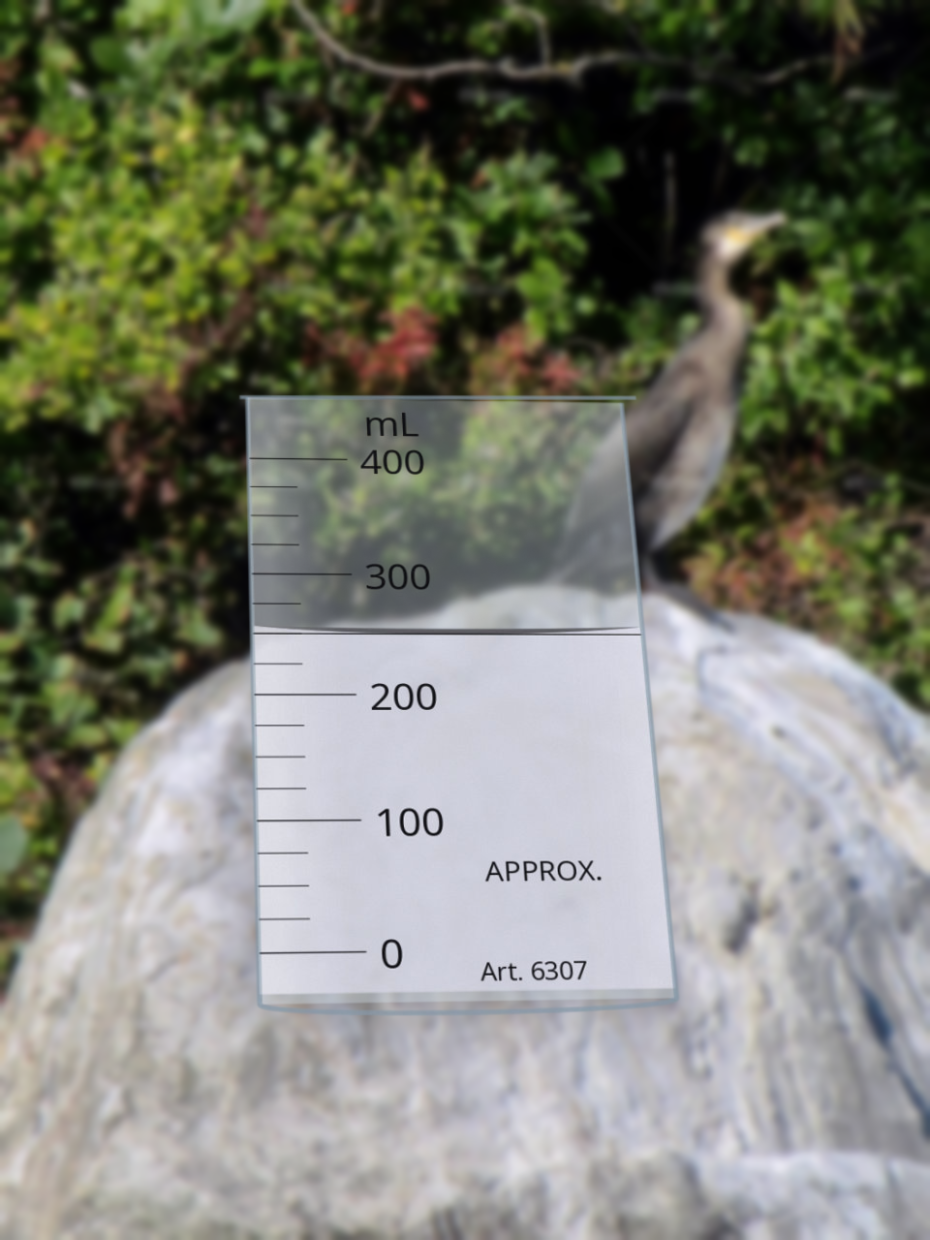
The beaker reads {"value": 250, "unit": "mL"}
